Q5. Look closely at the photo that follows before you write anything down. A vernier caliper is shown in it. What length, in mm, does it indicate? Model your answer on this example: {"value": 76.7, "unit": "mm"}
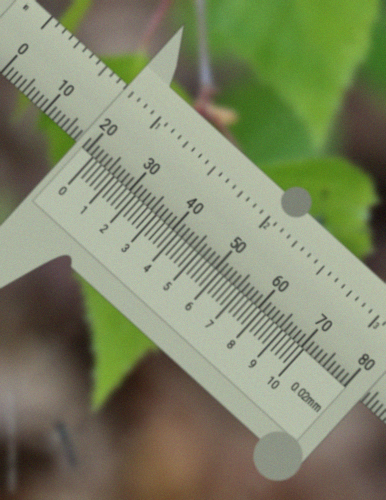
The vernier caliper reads {"value": 21.5, "unit": "mm"}
